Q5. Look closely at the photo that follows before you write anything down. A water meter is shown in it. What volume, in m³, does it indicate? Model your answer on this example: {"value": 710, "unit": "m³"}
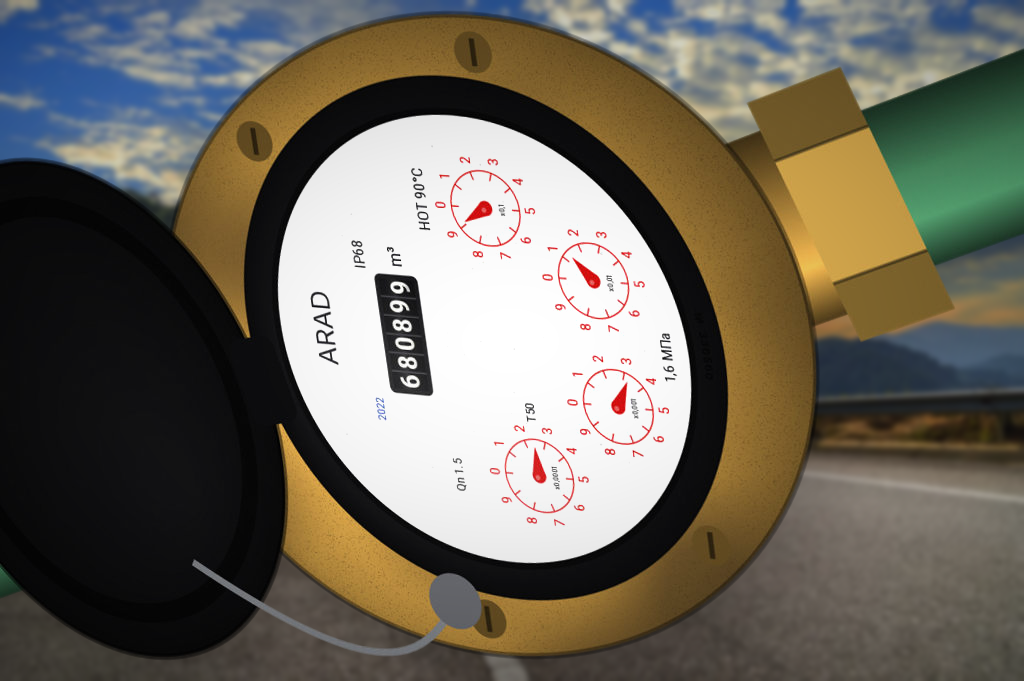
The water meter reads {"value": 680898.9132, "unit": "m³"}
